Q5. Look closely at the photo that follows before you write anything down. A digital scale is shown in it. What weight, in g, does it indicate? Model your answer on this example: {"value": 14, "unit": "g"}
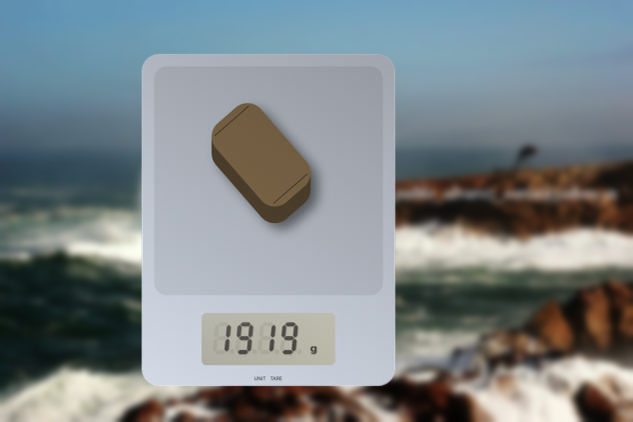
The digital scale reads {"value": 1919, "unit": "g"}
